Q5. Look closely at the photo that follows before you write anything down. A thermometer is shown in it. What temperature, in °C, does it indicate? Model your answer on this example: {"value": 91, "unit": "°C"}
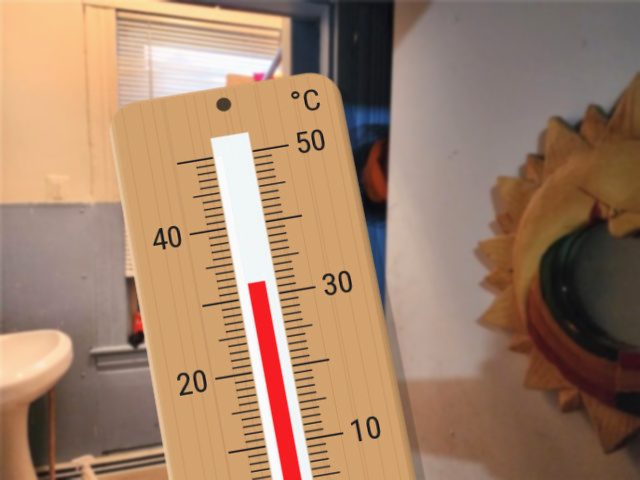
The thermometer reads {"value": 32, "unit": "°C"}
